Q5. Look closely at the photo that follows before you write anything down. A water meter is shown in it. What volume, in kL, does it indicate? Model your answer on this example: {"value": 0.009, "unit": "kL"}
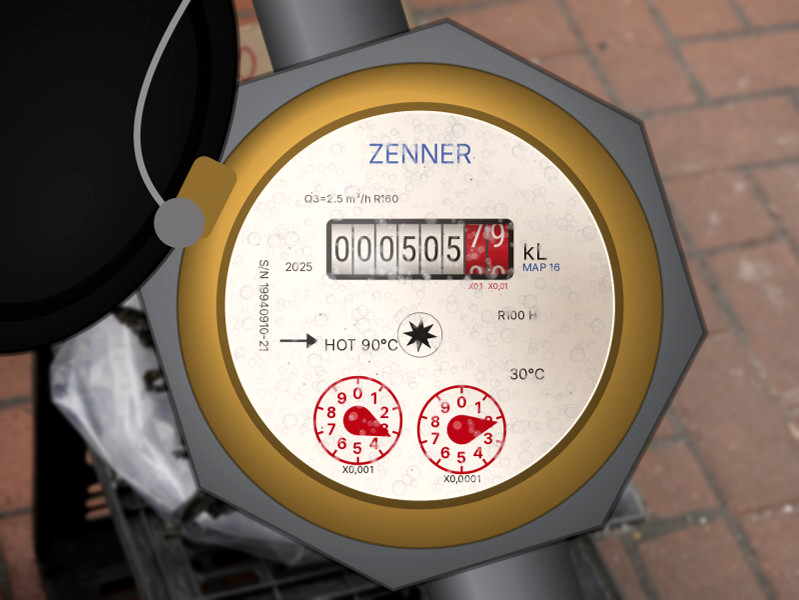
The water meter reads {"value": 505.7932, "unit": "kL"}
